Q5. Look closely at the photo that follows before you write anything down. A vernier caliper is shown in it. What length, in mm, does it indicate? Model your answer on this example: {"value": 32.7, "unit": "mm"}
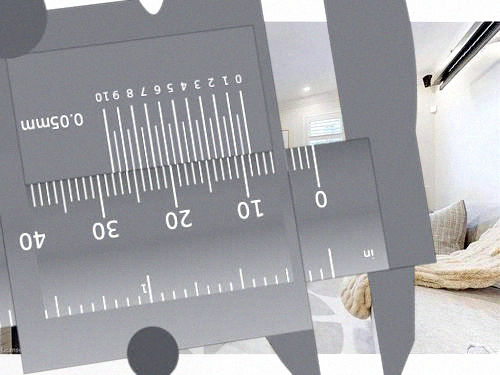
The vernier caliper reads {"value": 8.8, "unit": "mm"}
